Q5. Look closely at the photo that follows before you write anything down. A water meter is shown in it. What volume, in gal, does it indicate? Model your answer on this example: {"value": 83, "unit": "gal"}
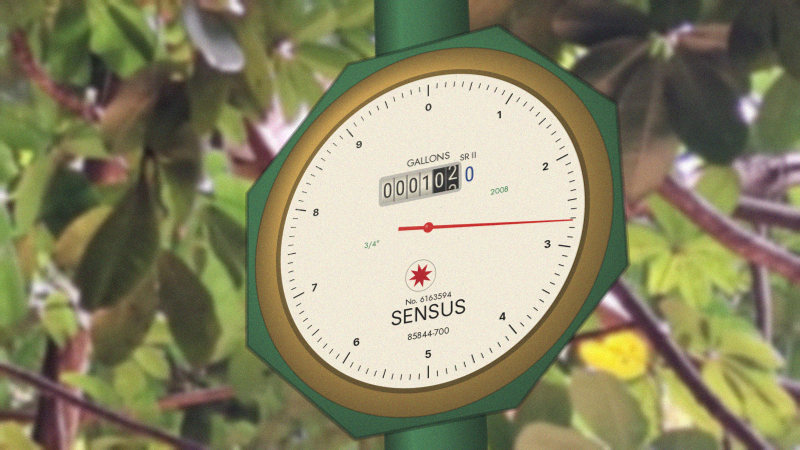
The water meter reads {"value": 1022.7, "unit": "gal"}
